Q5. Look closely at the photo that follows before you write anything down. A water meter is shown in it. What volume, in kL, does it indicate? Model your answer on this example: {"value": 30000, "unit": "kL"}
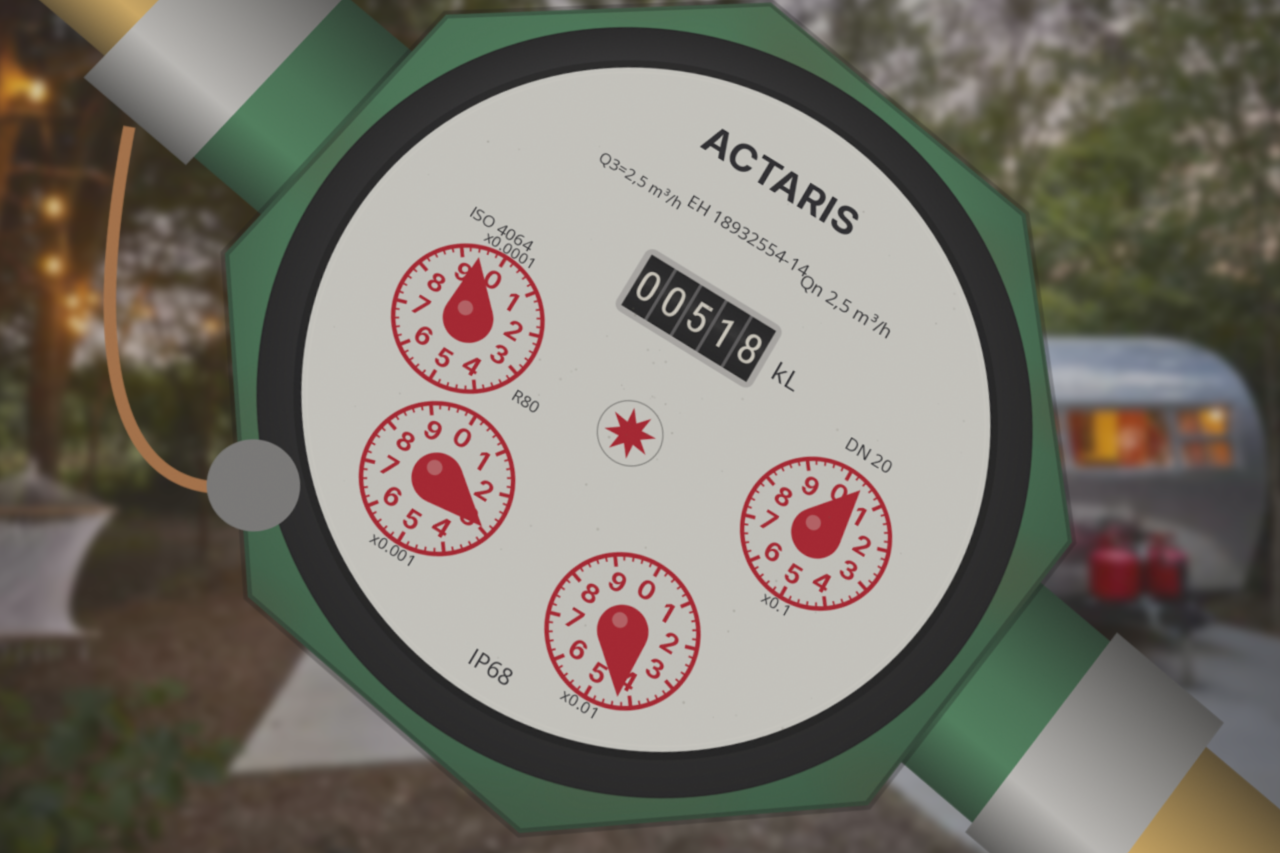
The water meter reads {"value": 518.0429, "unit": "kL"}
